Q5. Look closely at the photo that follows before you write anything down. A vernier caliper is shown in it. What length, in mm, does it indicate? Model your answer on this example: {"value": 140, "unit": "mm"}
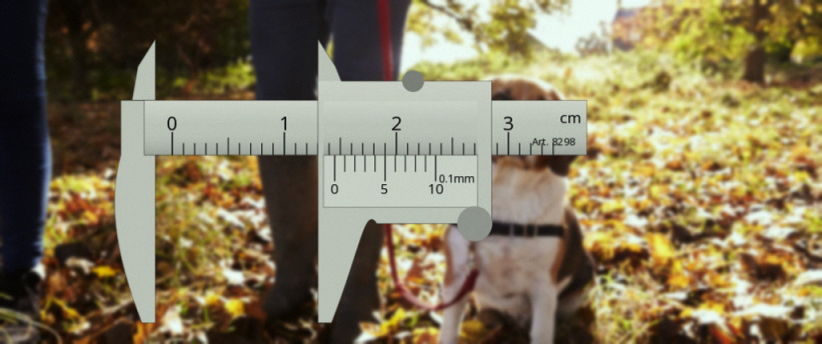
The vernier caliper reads {"value": 14.5, "unit": "mm"}
